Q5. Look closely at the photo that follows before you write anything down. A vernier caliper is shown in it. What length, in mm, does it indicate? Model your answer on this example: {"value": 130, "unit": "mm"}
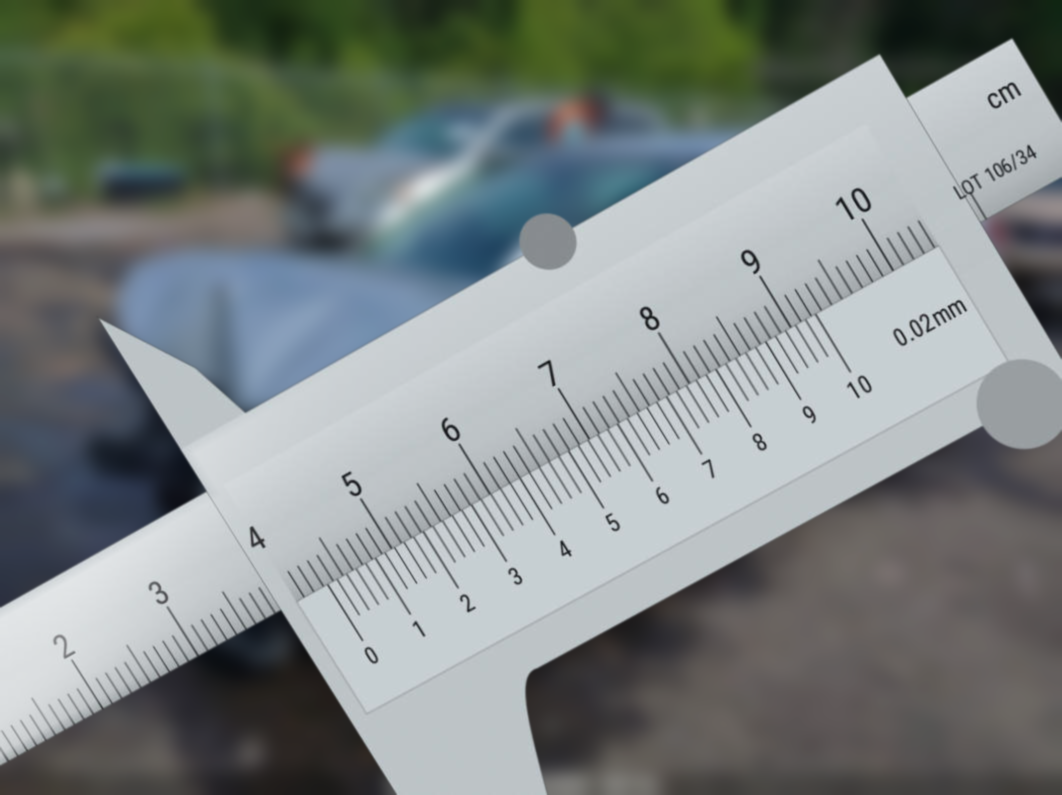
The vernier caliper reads {"value": 43.4, "unit": "mm"}
